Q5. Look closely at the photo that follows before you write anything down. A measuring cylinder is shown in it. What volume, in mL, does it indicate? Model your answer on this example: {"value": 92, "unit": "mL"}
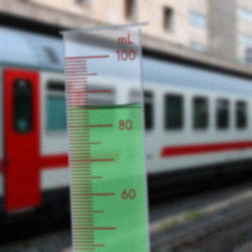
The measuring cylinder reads {"value": 85, "unit": "mL"}
